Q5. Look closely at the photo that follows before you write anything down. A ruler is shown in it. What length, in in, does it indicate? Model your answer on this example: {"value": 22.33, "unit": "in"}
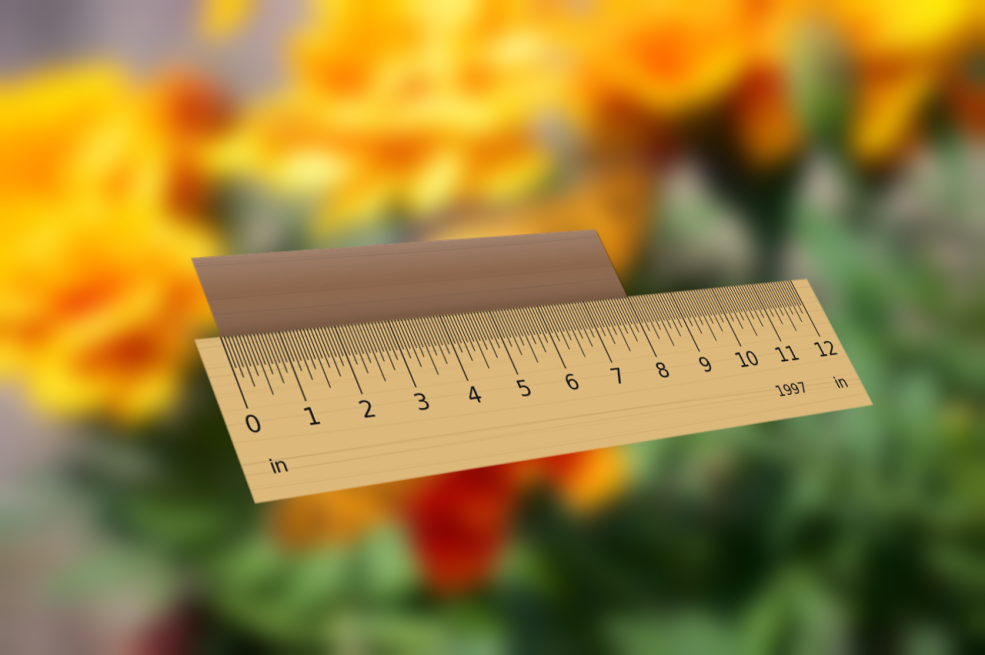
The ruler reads {"value": 8, "unit": "in"}
